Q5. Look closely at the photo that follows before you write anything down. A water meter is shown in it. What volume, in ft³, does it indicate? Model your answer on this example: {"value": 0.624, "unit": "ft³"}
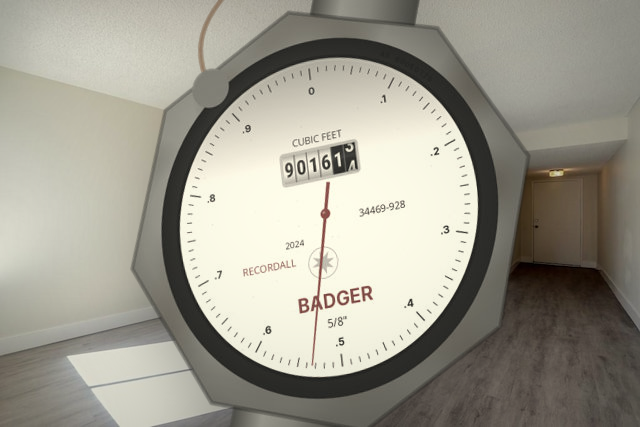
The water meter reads {"value": 901613.53, "unit": "ft³"}
